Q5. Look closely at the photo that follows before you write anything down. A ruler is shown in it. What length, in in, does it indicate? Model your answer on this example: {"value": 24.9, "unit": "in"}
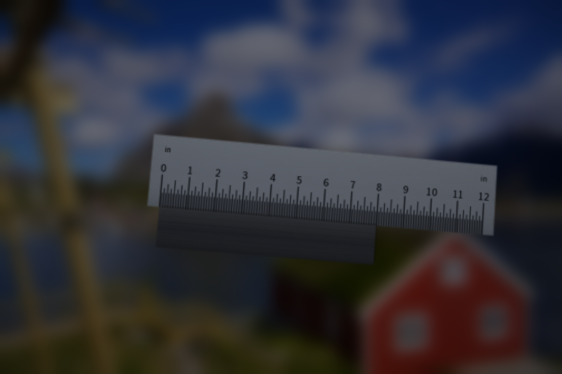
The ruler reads {"value": 8, "unit": "in"}
